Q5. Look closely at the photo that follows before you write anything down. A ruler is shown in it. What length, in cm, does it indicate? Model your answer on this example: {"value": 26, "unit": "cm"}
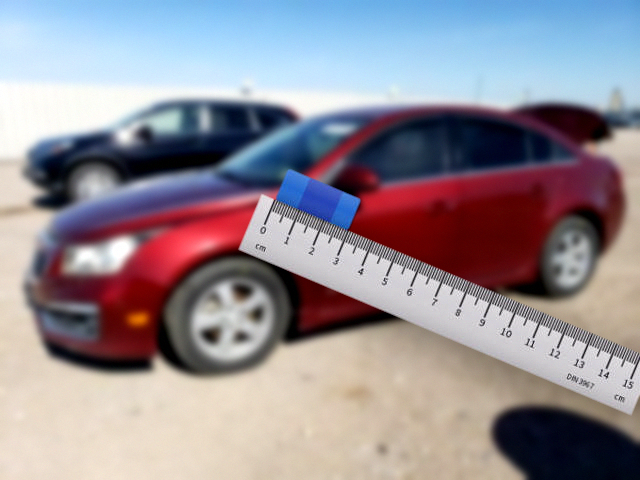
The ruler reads {"value": 3, "unit": "cm"}
